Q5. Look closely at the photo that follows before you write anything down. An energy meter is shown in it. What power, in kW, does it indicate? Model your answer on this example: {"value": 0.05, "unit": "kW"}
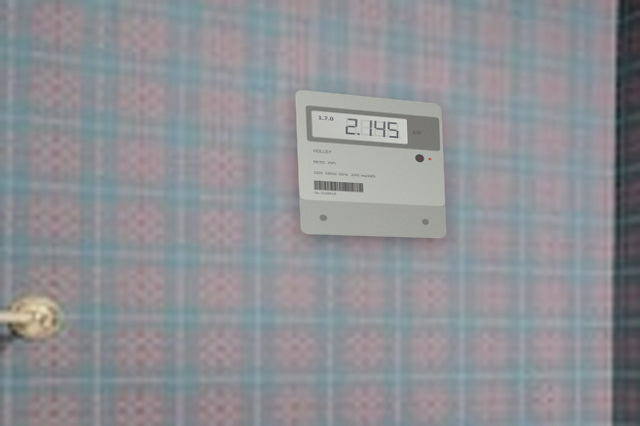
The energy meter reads {"value": 2.145, "unit": "kW"}
